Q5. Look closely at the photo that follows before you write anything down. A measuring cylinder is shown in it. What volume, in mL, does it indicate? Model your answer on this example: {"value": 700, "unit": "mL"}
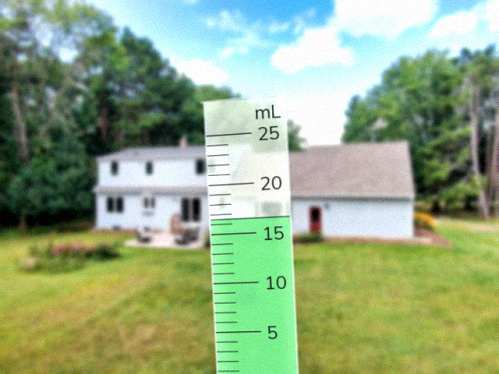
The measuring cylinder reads {"value": 16.5, "unit": "mL"}
